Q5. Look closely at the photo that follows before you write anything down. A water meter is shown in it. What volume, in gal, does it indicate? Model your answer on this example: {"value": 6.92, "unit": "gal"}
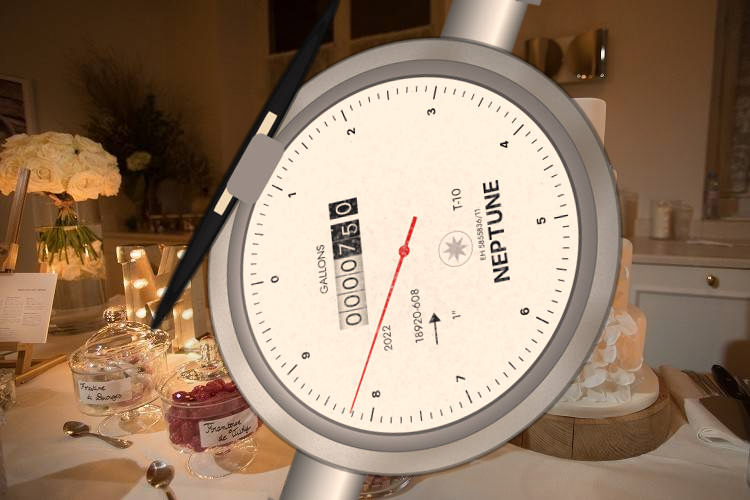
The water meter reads {"value": 748.2, "unit": "gal"}
